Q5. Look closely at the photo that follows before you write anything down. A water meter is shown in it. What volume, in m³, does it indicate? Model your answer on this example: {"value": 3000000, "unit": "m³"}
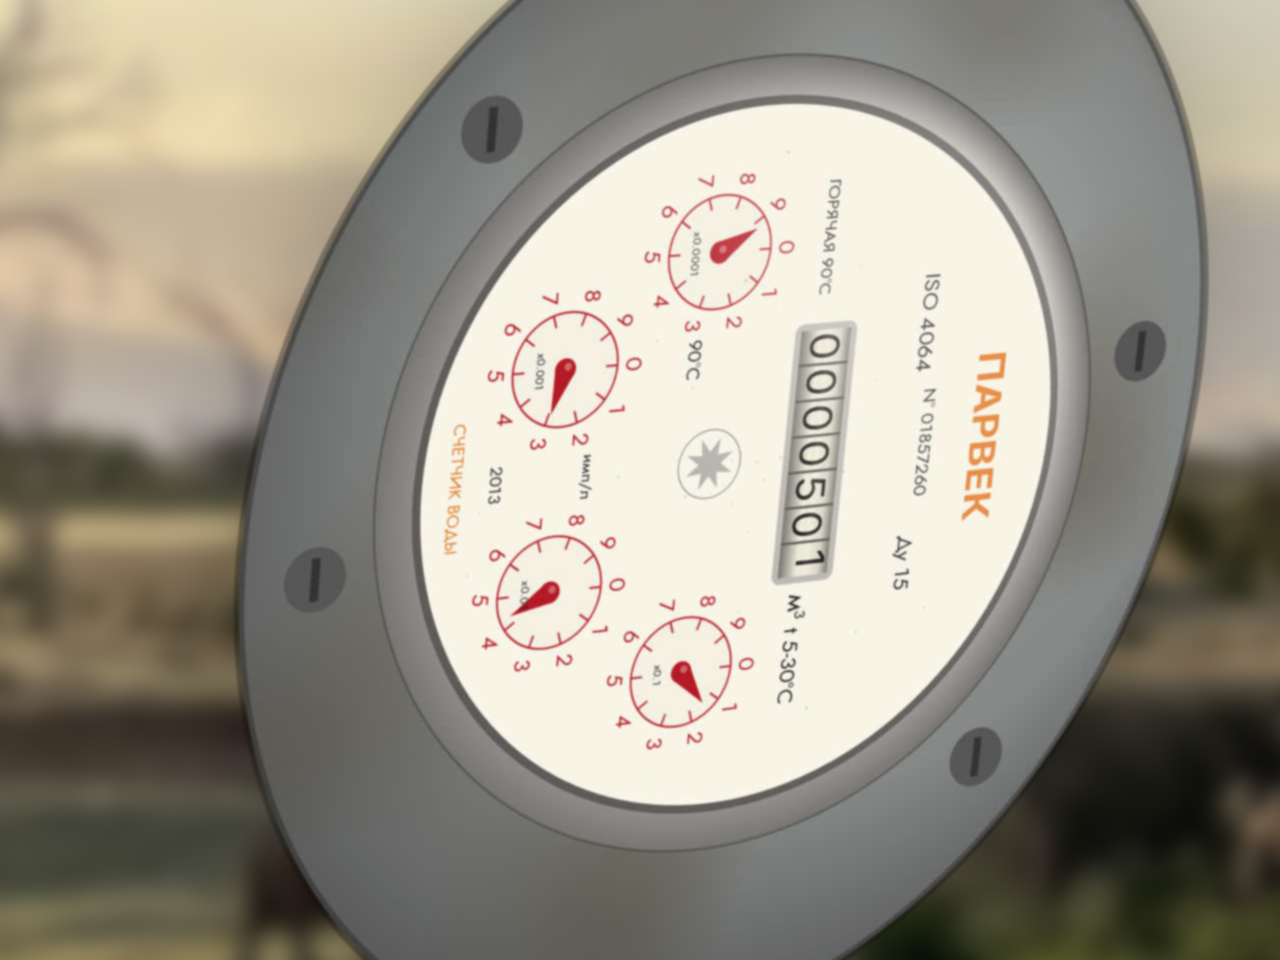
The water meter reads {"value": 501.1429, "unit": "m³"}
